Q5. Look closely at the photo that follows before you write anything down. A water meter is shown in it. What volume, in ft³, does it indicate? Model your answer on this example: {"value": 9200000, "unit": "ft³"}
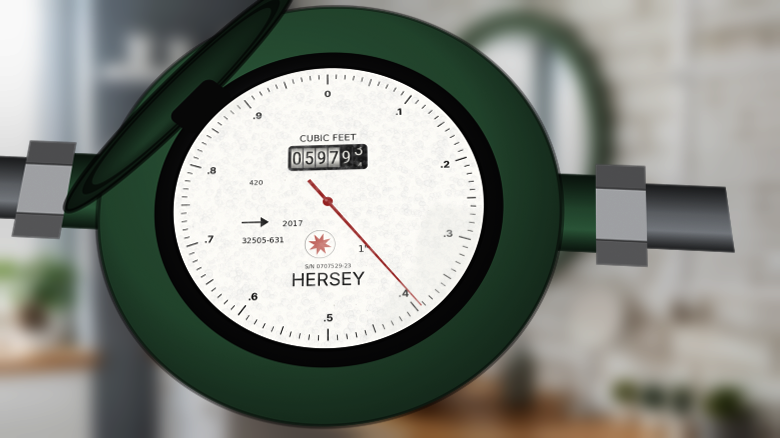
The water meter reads {"value": 59793.39, "unit": "ft³"}
